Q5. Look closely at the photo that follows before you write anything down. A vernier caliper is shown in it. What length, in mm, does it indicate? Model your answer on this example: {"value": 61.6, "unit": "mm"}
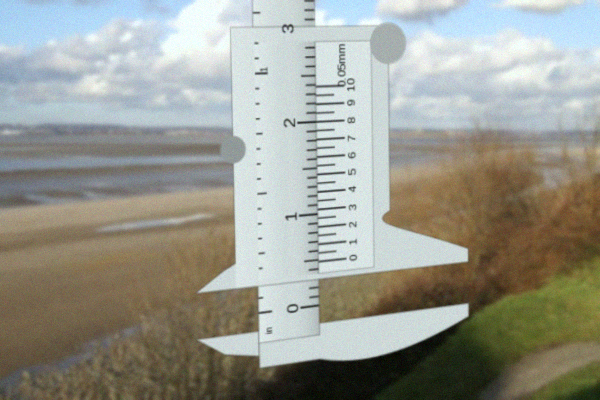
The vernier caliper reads {"value": 4.8, "unit": "mm"}
